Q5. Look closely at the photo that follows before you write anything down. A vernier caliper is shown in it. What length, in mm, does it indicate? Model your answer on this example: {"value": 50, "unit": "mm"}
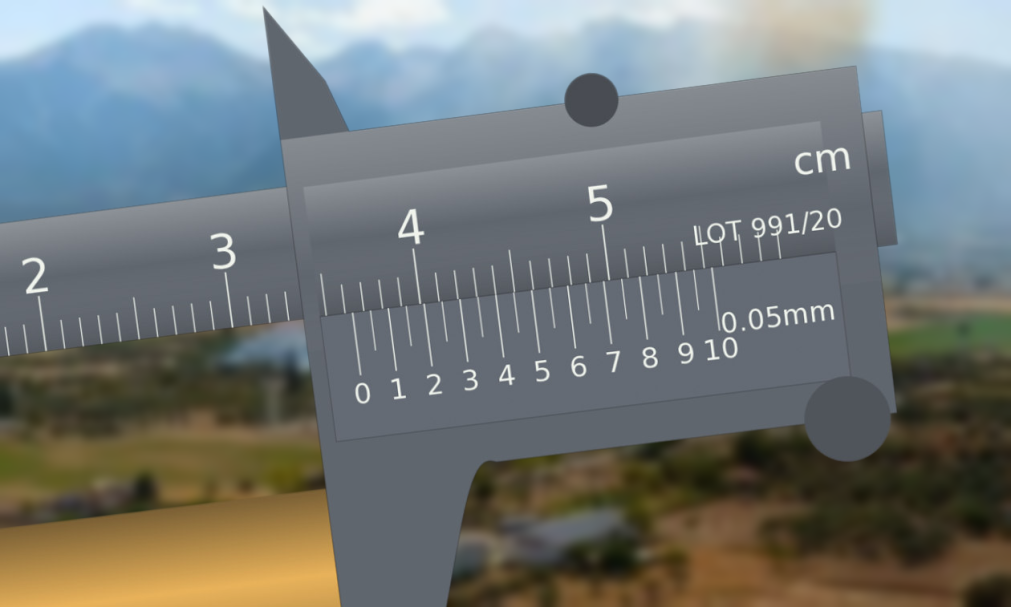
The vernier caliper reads {"value": 36.4, "unit": "mm"}
